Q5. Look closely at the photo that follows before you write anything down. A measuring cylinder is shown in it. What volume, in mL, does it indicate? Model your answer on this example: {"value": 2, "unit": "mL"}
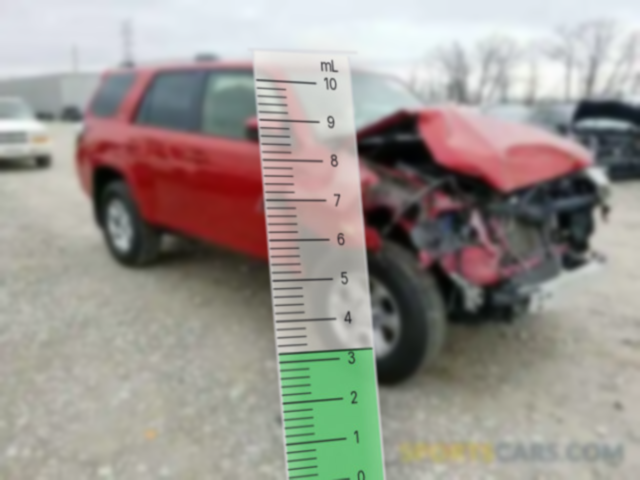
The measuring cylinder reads {"value": 3.2, "unit": "mL"}
